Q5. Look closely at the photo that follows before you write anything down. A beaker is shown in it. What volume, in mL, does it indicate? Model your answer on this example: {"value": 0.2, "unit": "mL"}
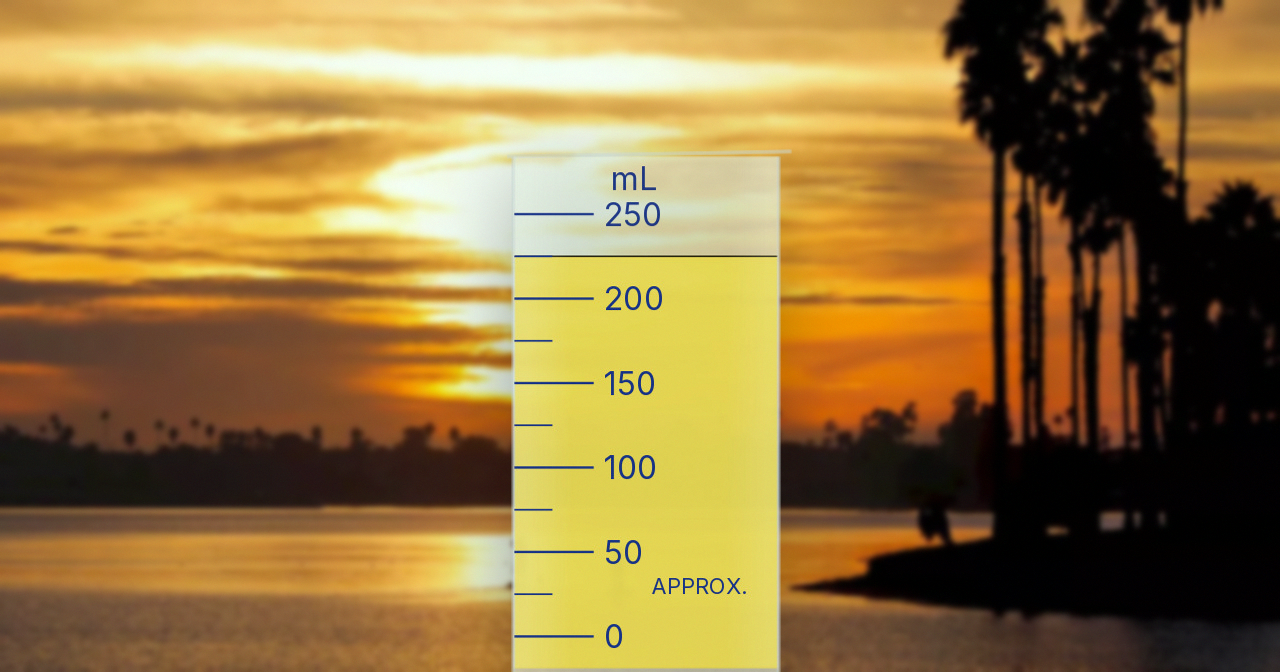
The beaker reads {"value": 225, "unit": "mL"}
